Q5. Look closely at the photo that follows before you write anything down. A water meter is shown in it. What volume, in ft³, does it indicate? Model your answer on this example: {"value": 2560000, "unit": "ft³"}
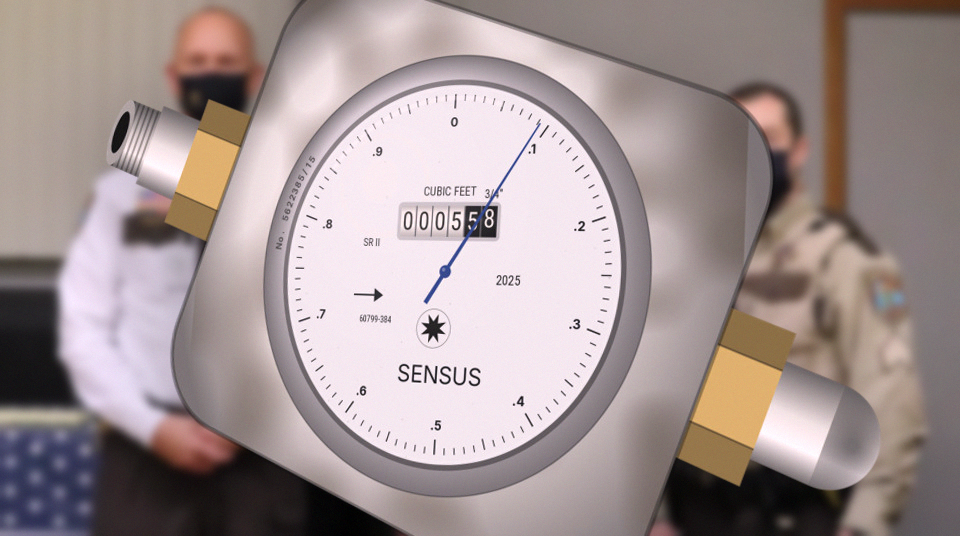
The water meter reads {"value": 558.09, "unit": "ft³"}
